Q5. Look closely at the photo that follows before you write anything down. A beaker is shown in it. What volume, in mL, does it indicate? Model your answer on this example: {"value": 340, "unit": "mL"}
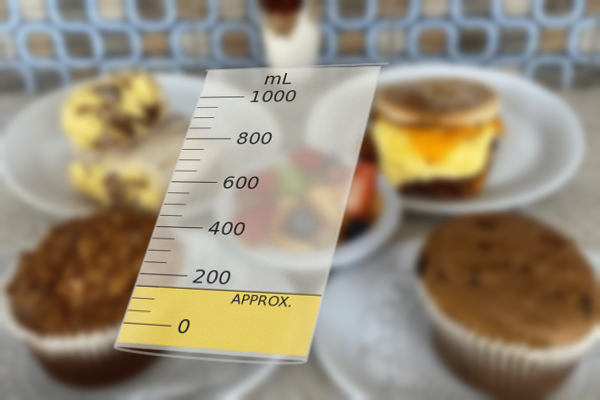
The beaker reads {"value": 150, "unit": "mL"}
